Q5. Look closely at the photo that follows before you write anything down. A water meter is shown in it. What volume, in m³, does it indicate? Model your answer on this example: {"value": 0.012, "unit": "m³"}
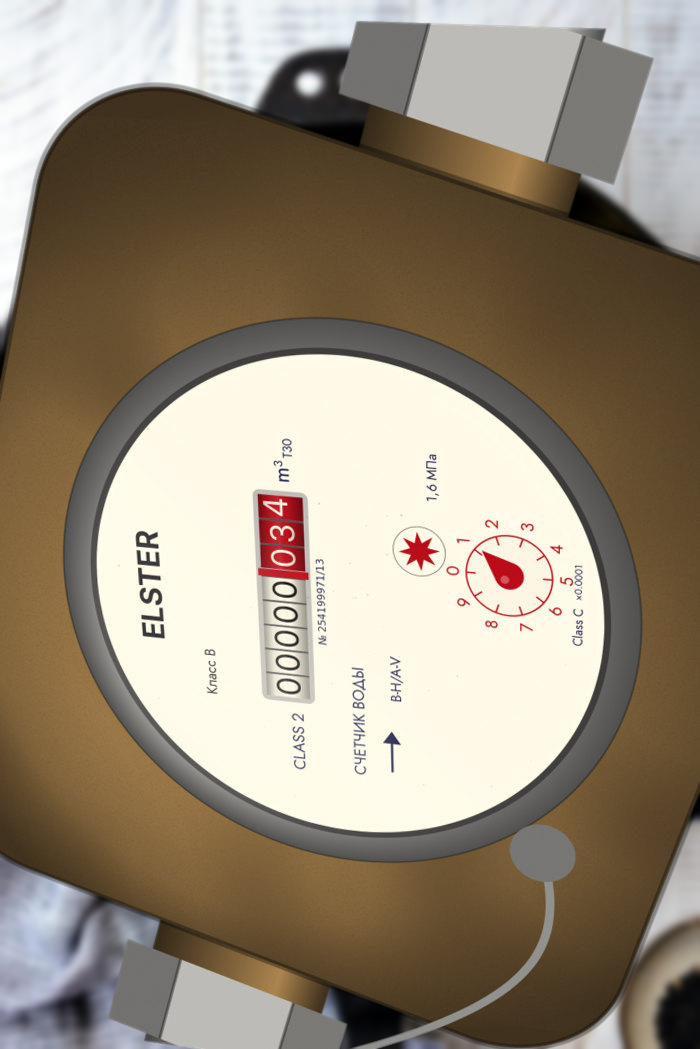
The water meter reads {"value": 0.0341, "unit": "m³"}
